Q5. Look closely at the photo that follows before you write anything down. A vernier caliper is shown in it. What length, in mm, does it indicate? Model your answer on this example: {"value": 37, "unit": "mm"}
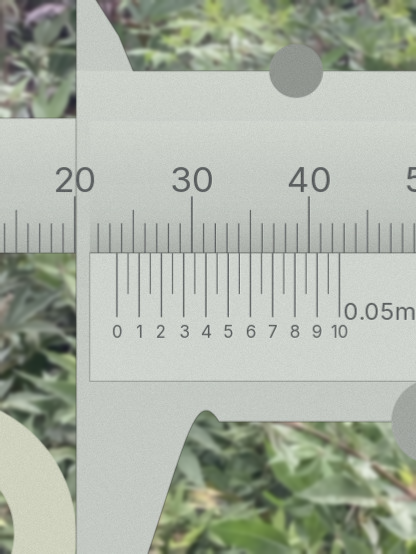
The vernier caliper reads {"value": 23.6, "unit": "mm"}
